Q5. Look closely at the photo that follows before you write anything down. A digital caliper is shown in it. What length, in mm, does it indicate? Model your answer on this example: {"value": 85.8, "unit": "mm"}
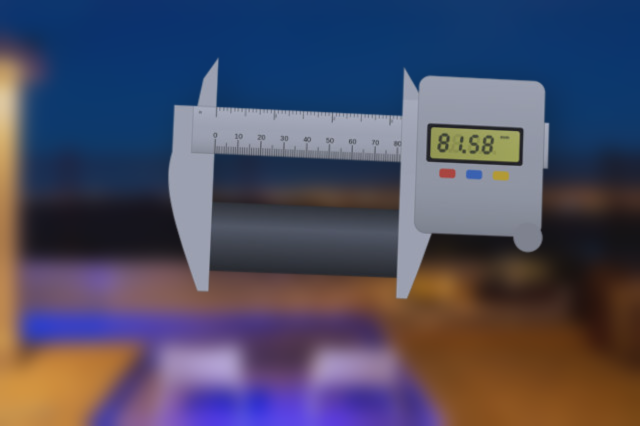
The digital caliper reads {"value": 81.58, "unit": "mm"}
